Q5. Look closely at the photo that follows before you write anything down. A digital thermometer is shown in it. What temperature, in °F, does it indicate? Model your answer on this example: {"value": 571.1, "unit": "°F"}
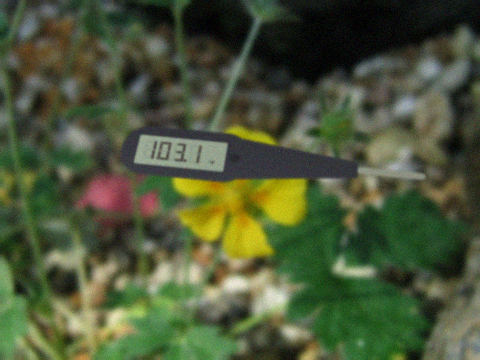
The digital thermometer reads {"value": 103.1, "unit": "°F"}
